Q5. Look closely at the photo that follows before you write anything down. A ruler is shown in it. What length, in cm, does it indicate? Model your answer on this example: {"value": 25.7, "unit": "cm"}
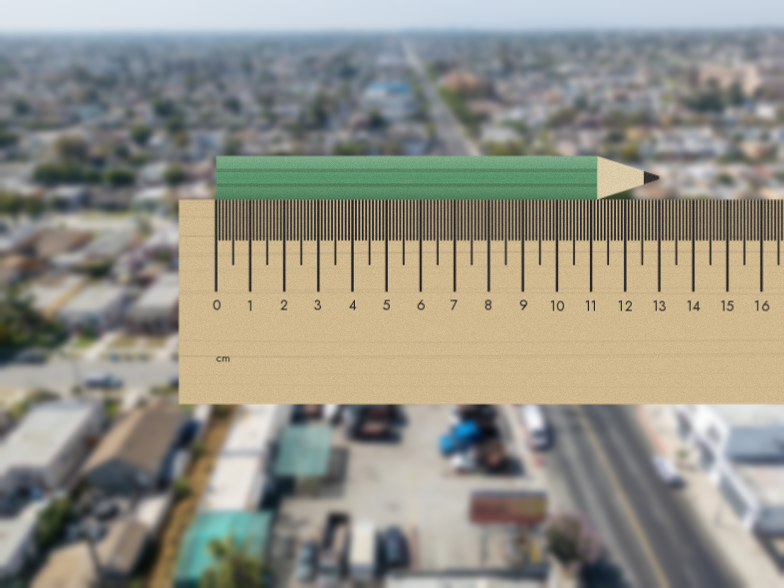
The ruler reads {"value": 13, "unit": "cm"}
